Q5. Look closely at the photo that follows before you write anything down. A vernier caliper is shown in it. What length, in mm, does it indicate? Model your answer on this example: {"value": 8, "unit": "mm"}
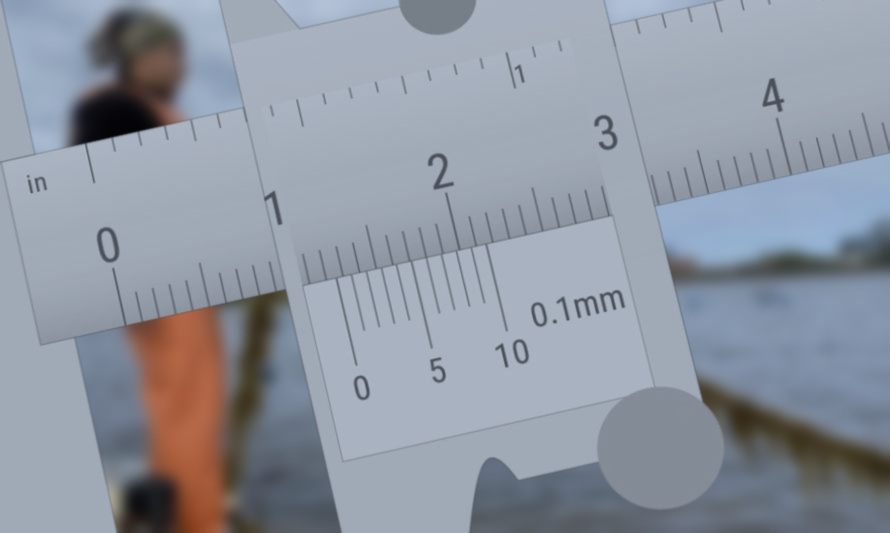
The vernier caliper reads {"value": 12.6, "unit": "mm"}
